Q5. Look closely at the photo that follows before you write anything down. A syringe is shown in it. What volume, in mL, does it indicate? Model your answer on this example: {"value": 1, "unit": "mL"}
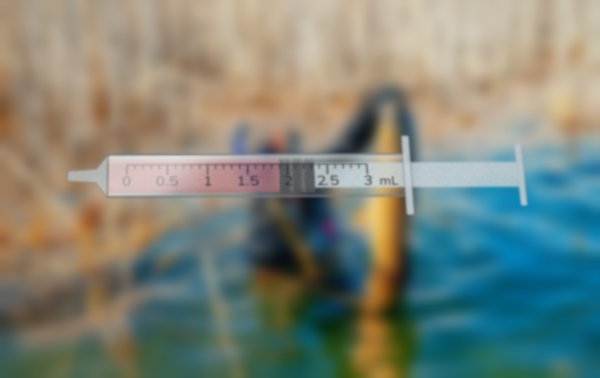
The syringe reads {"value": 1.9, "unit": "mL"}
